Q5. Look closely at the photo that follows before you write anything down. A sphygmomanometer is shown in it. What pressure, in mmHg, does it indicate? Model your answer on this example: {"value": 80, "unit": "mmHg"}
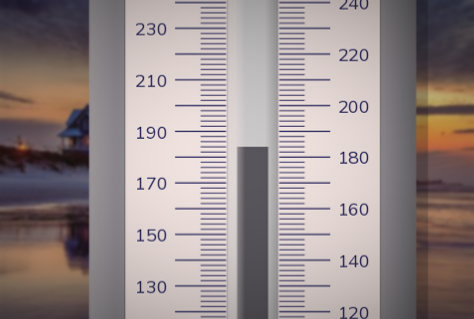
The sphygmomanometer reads {"value": 184, "unit": "mmHg"}
